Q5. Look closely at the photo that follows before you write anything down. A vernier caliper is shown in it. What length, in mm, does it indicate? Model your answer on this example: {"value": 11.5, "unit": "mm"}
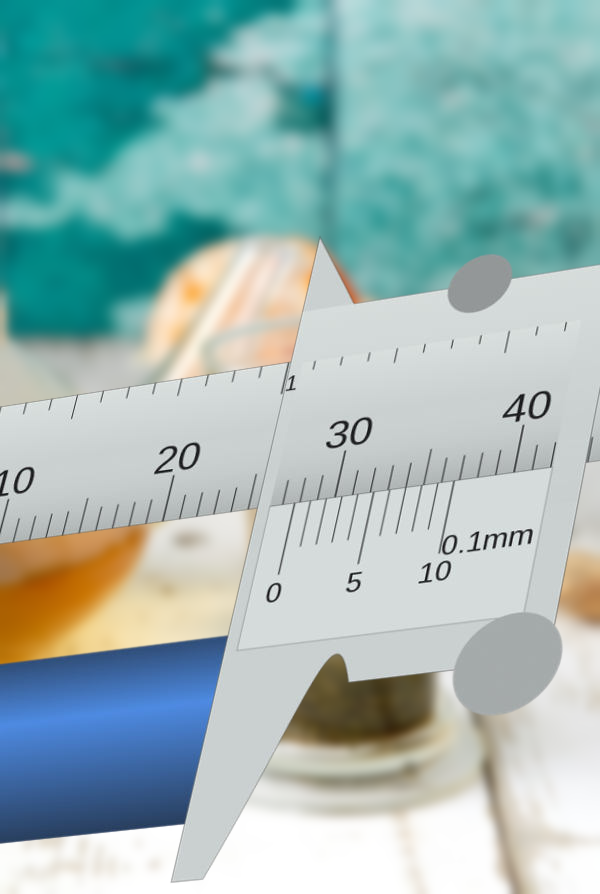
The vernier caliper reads {"value": 27.7, "unit": "mm"}
